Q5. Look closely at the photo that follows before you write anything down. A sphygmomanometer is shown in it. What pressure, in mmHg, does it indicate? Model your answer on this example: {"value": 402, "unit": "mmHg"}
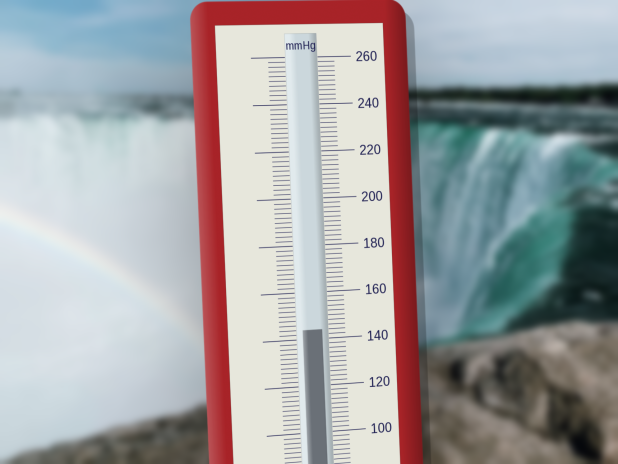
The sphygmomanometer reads {"value": 144, "unit": "mmHg"}
